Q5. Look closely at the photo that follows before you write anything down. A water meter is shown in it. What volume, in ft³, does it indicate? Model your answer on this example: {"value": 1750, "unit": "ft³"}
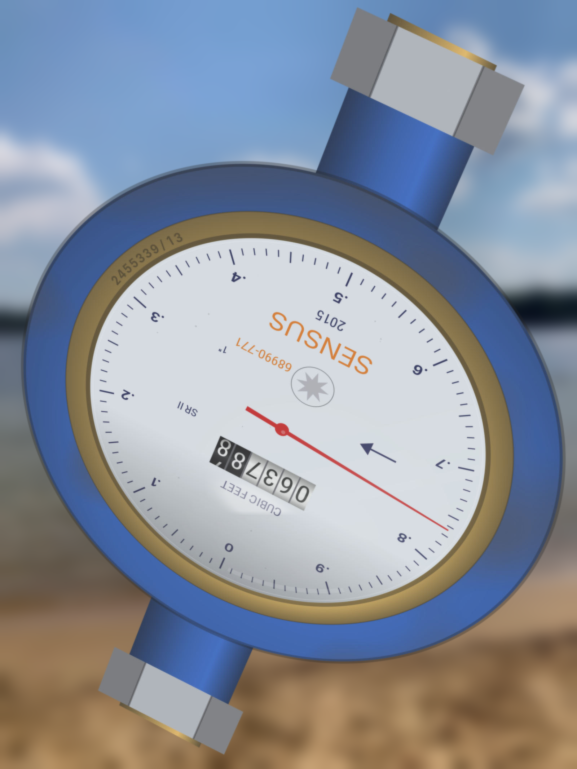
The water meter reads {"value": 63787.76, "unit": "ft³"}
